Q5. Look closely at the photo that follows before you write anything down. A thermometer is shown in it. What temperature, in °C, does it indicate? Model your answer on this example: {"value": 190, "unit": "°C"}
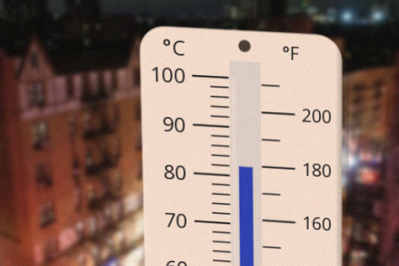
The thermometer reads {"value": 82, "unit": "°C"}
